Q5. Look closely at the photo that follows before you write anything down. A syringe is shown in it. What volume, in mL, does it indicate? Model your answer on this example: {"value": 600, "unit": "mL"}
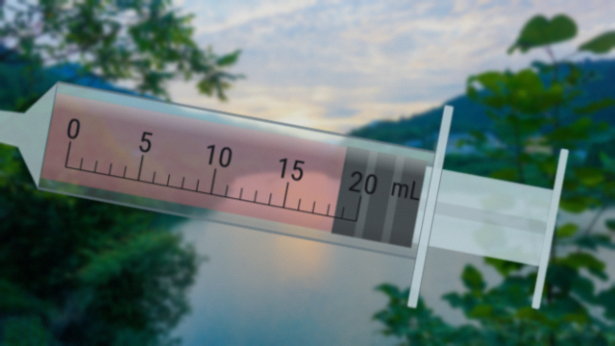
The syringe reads {"value": 18.5, "unit": "mL"}
